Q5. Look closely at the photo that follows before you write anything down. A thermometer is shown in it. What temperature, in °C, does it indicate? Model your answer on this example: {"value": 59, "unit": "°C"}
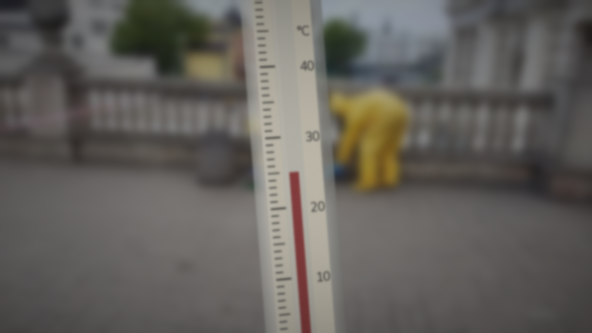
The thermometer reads {"value": 25, "unit": "°C"}
